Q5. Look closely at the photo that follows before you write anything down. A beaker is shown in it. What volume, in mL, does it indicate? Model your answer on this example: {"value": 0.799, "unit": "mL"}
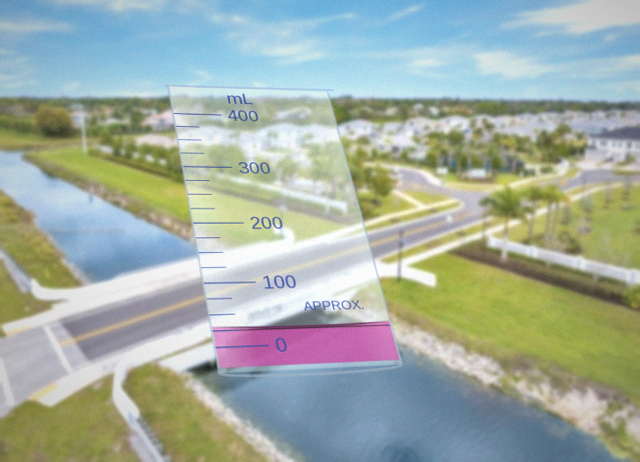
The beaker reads {"value": 25, "unit": "mL"}
